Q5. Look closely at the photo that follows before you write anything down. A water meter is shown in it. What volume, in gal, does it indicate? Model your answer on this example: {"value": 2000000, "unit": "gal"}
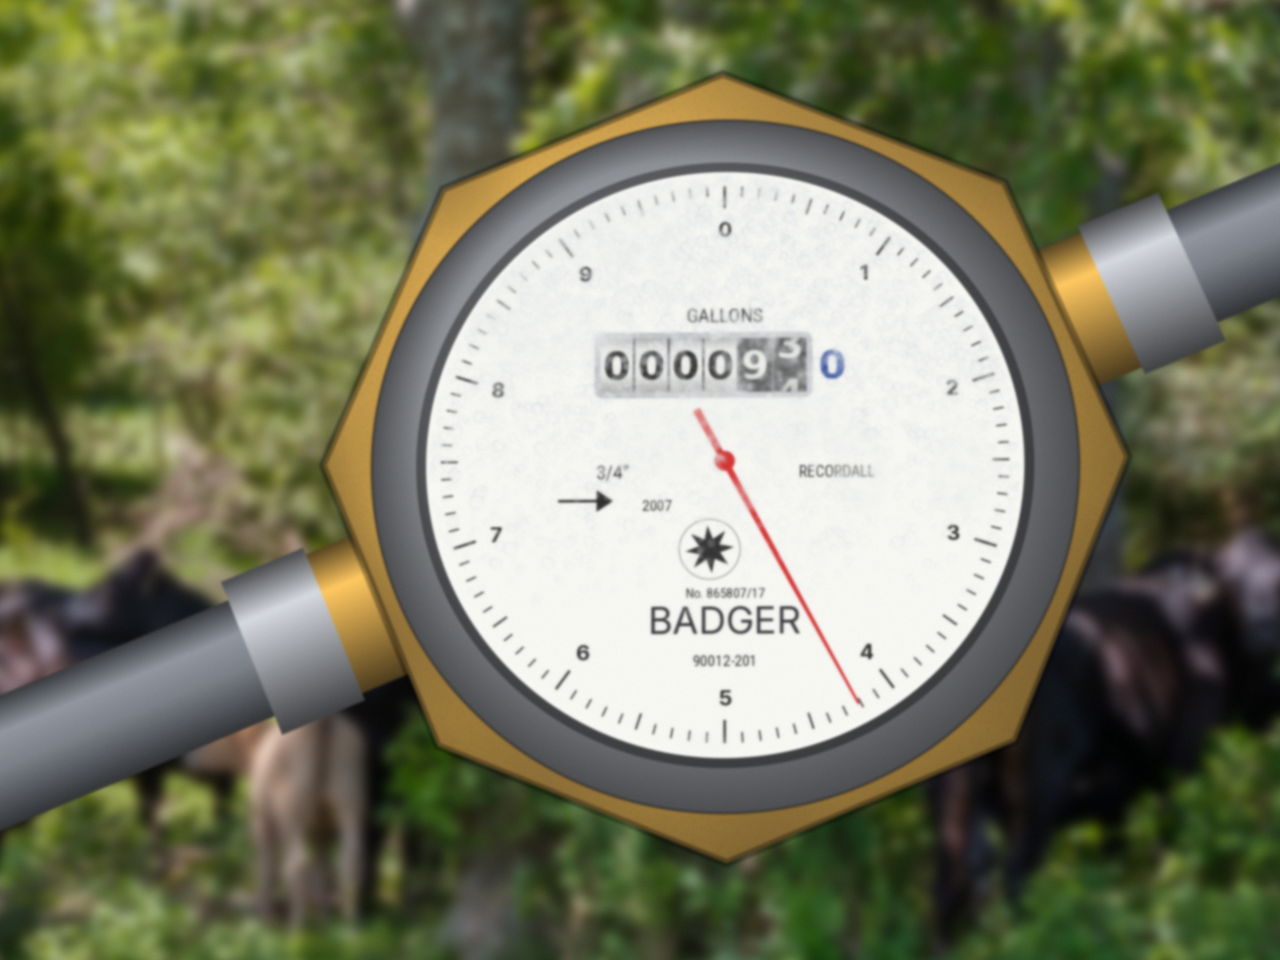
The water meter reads {"value": 934.2, "unit": "gal"}
